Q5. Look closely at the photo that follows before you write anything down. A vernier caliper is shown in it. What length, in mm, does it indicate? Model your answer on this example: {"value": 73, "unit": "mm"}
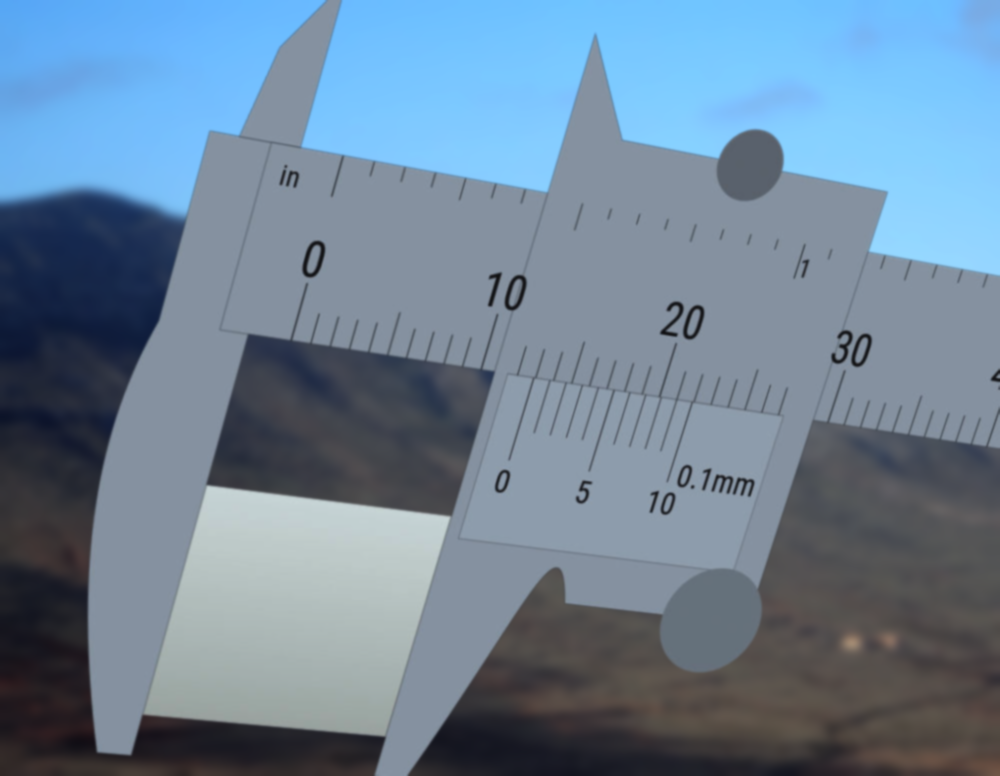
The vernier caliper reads {"value": 12.9, "unit": "mm"}
